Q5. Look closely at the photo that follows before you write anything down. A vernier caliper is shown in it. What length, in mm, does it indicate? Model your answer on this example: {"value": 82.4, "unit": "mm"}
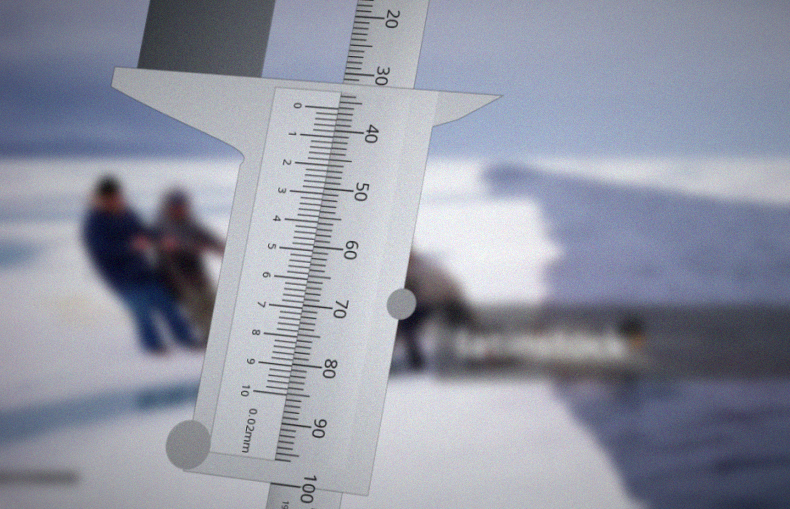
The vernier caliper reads {"value": 36.2, "unit": "mm"}
